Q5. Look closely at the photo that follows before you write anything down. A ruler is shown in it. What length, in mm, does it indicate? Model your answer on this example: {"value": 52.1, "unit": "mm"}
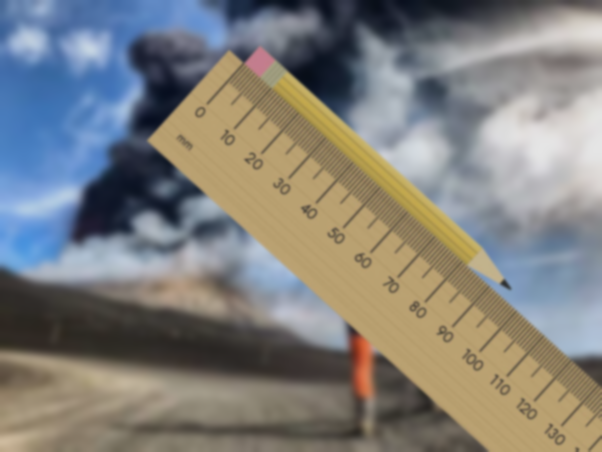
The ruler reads {"value": 95, "unit": "mm"}
